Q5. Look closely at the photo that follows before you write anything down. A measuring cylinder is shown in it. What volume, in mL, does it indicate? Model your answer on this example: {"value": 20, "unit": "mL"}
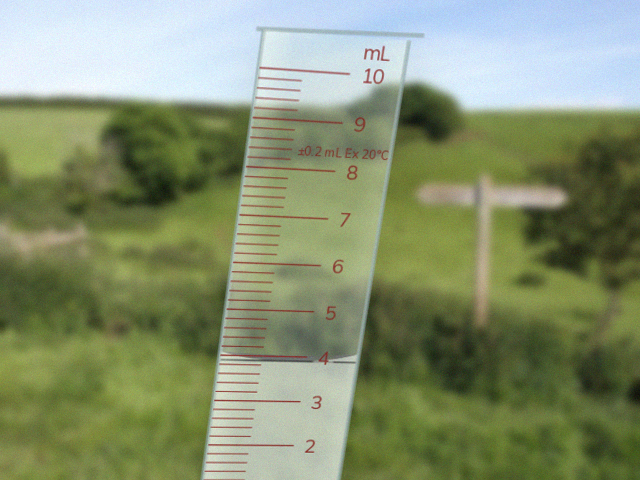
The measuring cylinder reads {"value": 3.9, "unit": "mL"}
